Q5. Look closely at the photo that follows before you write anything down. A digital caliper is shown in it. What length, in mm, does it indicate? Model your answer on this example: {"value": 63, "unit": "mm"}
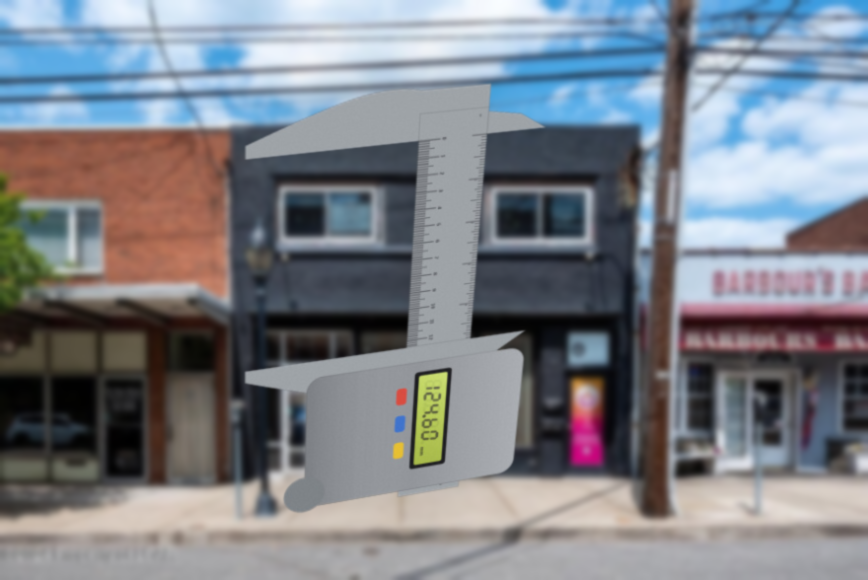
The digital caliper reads {"value": 124.60, "unit": "mm"}
